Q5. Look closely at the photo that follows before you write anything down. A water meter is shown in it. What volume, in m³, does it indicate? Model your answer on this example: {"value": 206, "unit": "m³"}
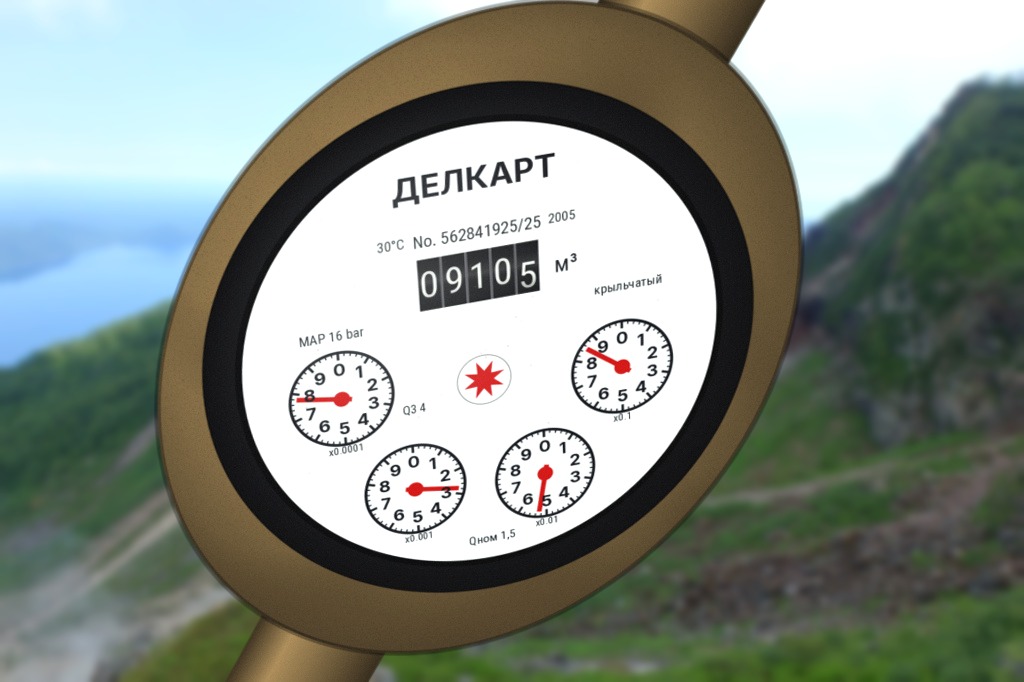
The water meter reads {"value": 9104.8527, "unit": "m³"}
